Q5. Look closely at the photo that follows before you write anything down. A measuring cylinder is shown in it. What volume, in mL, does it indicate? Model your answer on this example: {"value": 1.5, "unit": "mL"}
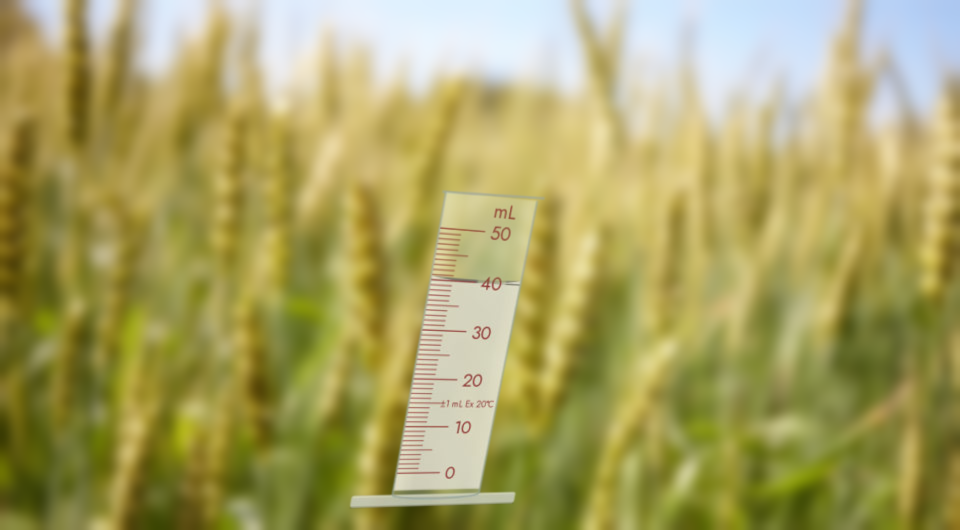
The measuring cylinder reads {"value": 40, "unit": "mL"}
